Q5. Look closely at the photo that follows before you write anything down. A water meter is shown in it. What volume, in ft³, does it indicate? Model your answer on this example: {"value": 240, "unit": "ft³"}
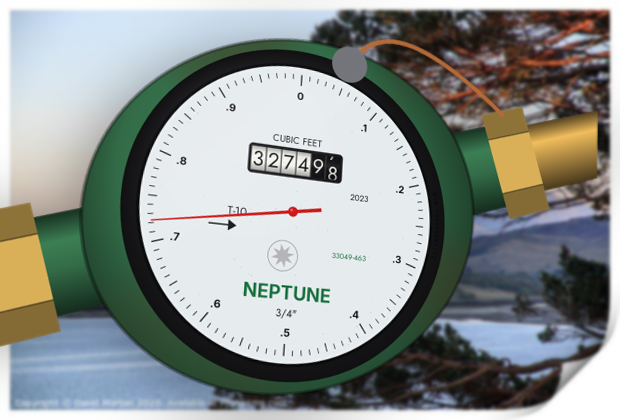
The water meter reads {"value": 327497.72, "unit": "ft³"}
